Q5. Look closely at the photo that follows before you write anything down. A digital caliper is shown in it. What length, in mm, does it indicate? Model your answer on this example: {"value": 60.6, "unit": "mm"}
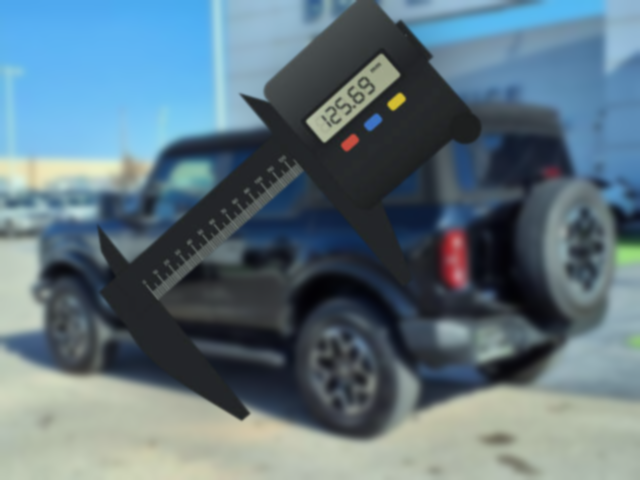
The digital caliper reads {"value": 125.69, "unit": "mm"}
